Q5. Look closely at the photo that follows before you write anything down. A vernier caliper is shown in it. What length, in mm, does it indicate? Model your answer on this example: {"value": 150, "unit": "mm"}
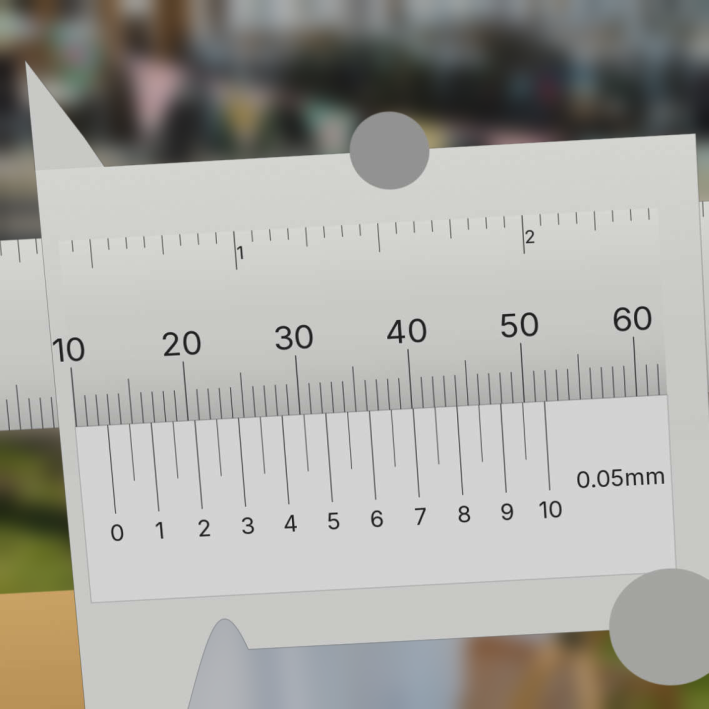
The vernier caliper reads {"value": 12.8, "unit": "mm"}
